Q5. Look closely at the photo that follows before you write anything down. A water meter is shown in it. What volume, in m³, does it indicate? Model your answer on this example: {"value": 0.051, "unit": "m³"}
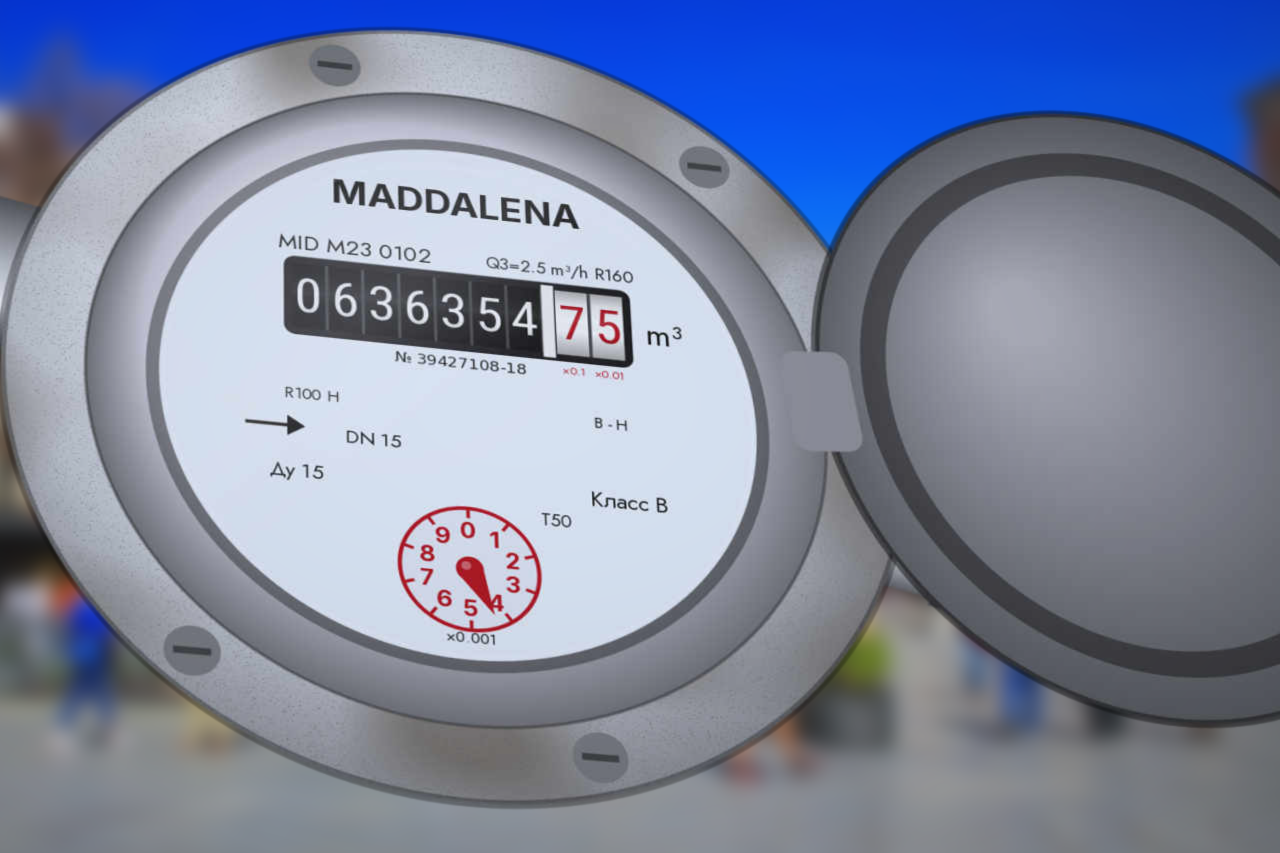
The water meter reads {"value": 636354.754, "unit": "m³"}
